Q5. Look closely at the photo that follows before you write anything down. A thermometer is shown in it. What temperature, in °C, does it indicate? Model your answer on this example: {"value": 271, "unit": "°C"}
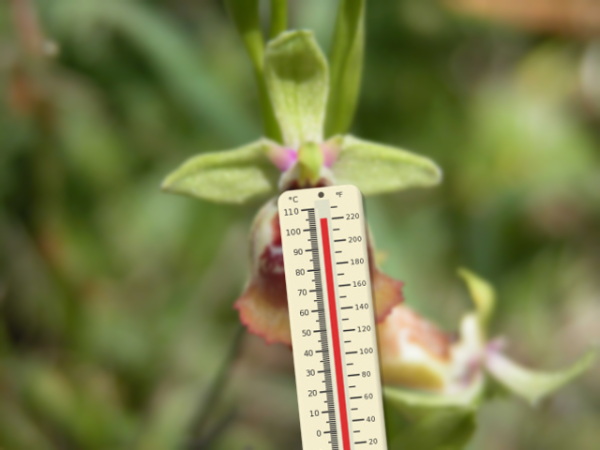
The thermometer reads {"value": 105, "unit": "°C"}
